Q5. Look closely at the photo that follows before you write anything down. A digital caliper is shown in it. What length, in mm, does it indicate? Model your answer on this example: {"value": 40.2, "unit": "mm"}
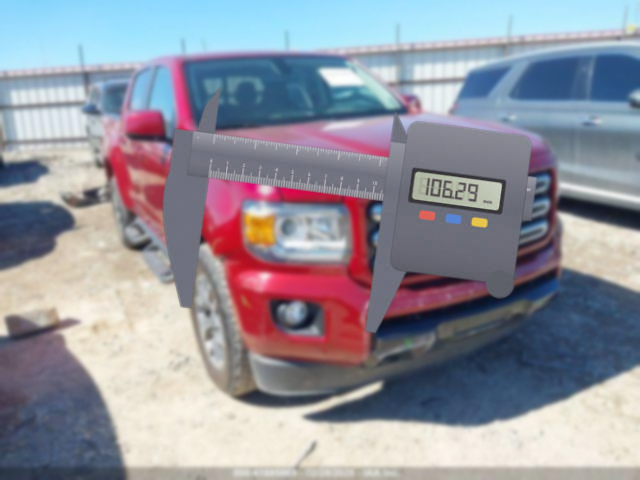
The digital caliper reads {"value": 106.29, "unit": "mm"}
